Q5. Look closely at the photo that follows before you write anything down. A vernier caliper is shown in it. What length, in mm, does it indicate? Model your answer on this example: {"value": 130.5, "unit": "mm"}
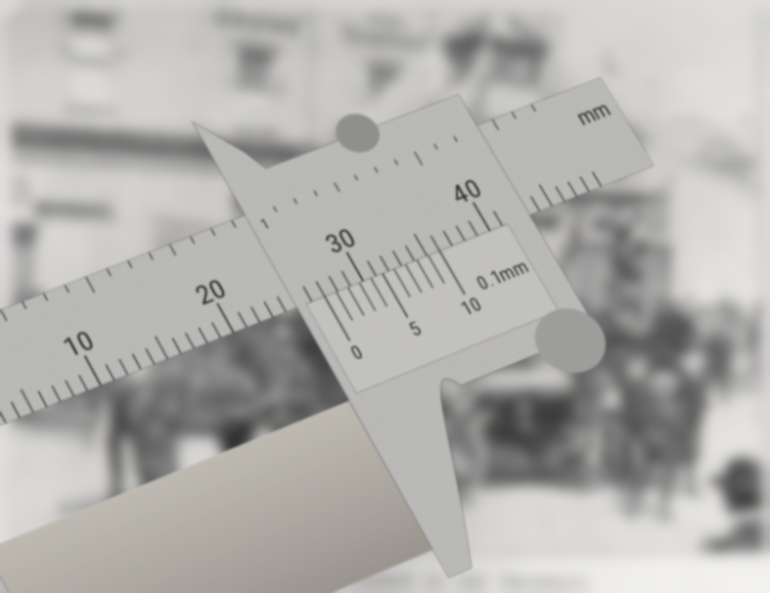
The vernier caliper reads {"value": 27.0, "unit": "mm"}
